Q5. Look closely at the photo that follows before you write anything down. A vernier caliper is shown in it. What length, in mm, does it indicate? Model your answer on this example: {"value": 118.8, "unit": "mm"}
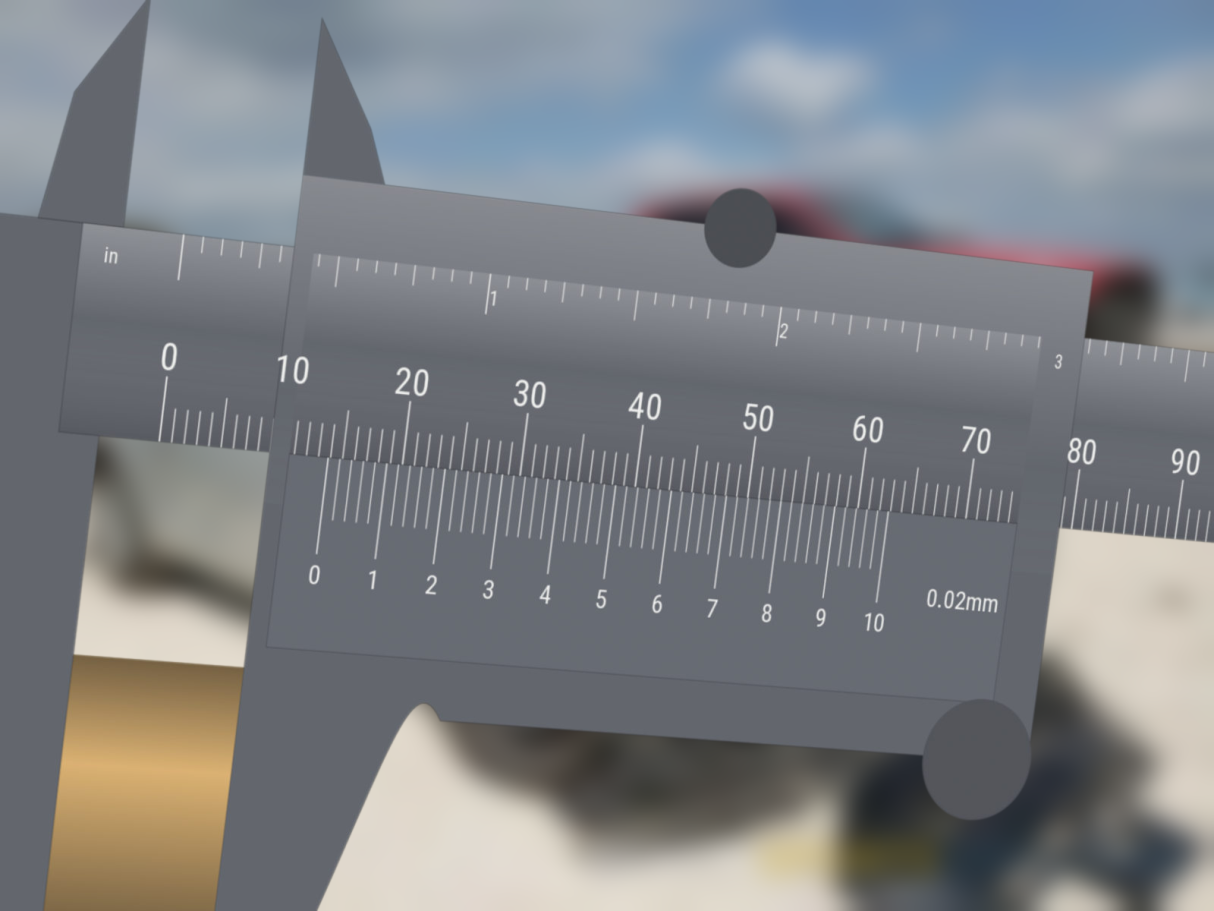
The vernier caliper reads {"value": 13.8, "unit": "mm"}
